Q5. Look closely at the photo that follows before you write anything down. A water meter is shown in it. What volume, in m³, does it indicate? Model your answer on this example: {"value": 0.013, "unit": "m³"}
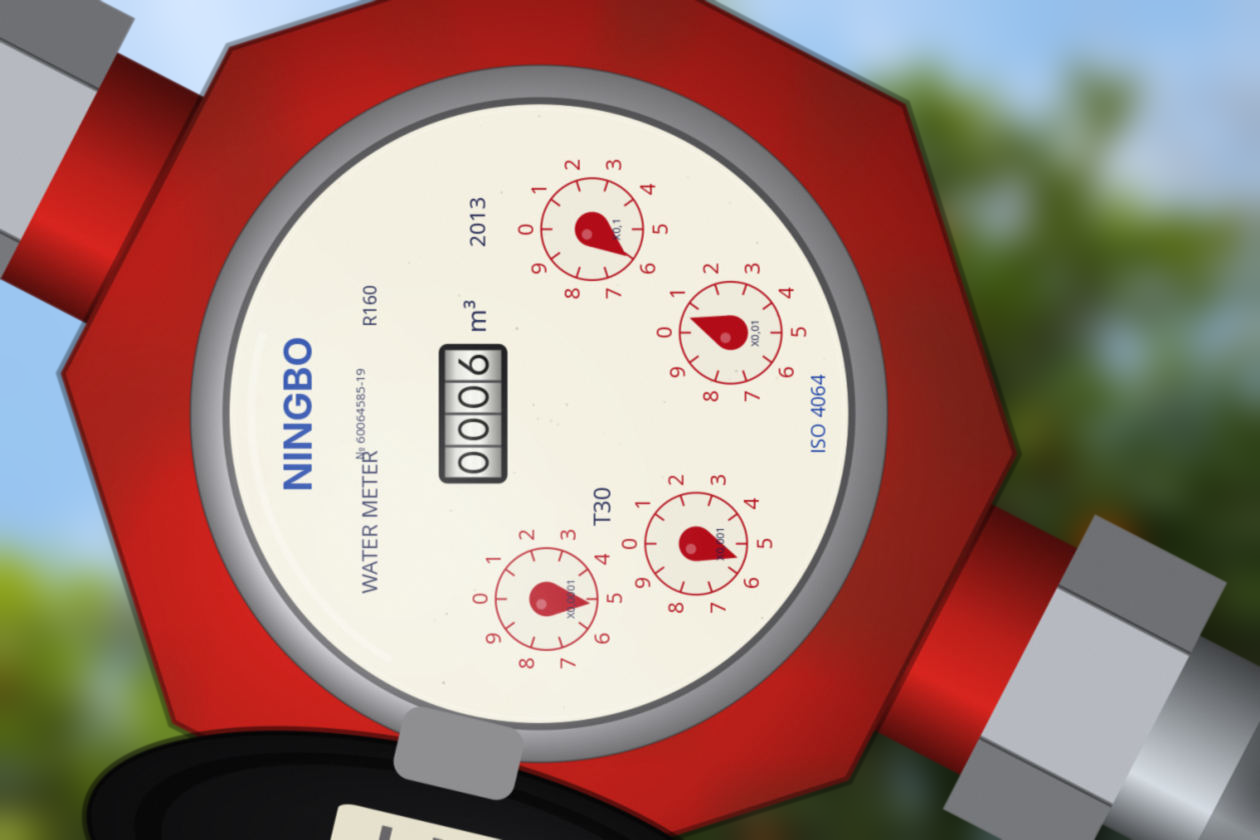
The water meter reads {"value": 6.6055, "unit": "m³"}
